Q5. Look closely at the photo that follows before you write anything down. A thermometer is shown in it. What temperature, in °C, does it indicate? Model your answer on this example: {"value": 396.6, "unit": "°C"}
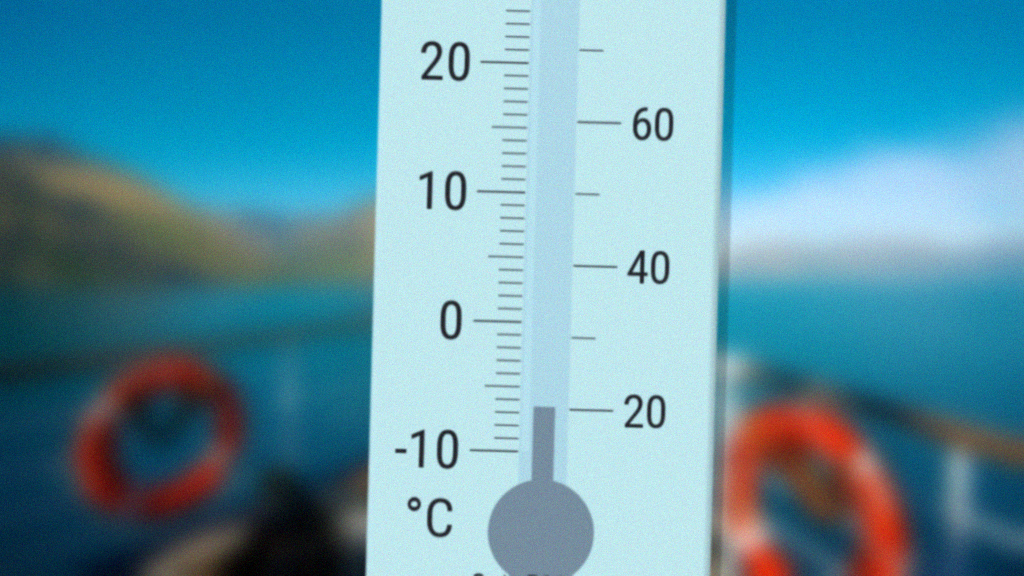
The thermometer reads {"value": -6.5, "unit": "°C"}
